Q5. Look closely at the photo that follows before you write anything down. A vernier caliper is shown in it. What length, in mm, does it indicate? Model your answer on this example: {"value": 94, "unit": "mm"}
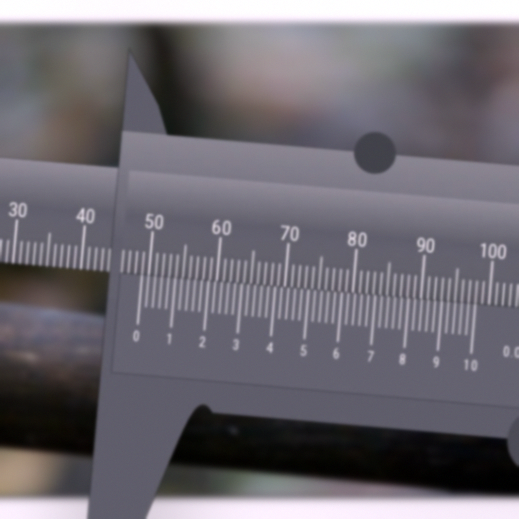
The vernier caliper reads {"value": 49.0, "unit": "mm"}
